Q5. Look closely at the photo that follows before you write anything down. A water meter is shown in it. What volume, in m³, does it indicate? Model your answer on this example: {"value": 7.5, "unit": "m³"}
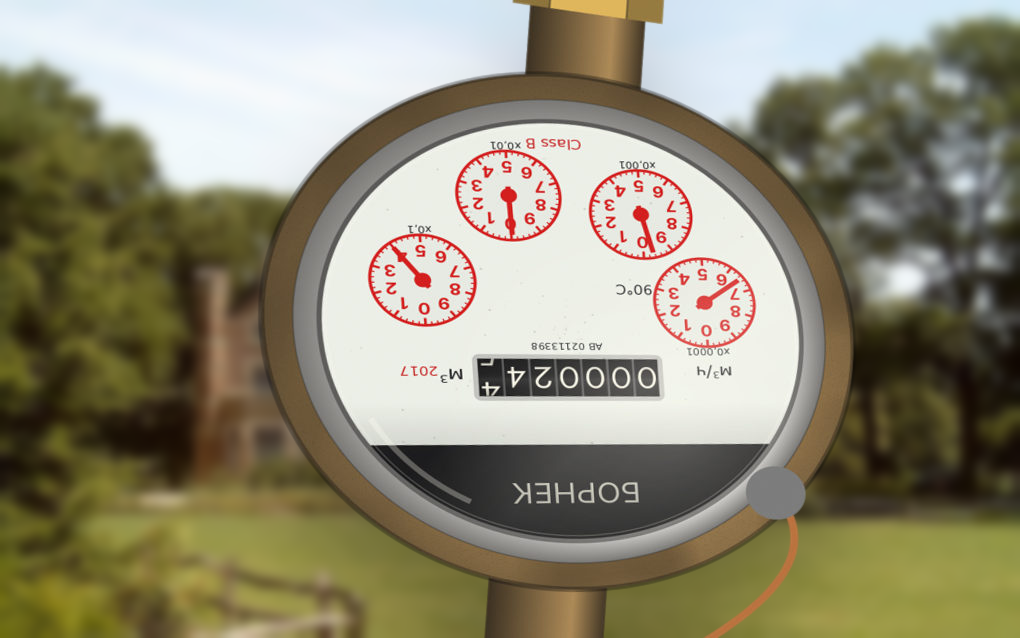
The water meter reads {"value": 244.3996, "unit": "m³"}
